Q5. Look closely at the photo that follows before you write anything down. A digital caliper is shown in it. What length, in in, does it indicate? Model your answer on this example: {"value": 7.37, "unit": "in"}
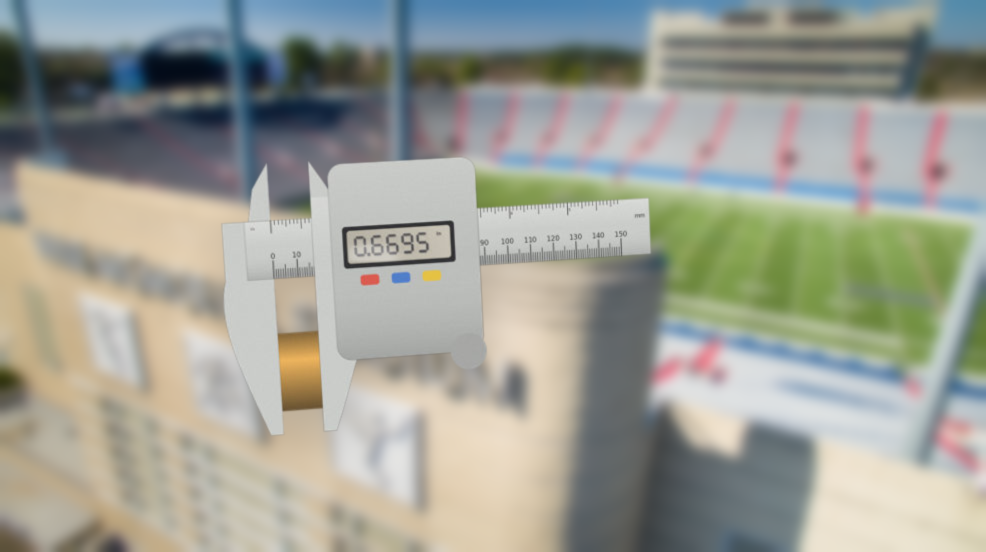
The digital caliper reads {"value": 0.6695, "unit": "in"}
